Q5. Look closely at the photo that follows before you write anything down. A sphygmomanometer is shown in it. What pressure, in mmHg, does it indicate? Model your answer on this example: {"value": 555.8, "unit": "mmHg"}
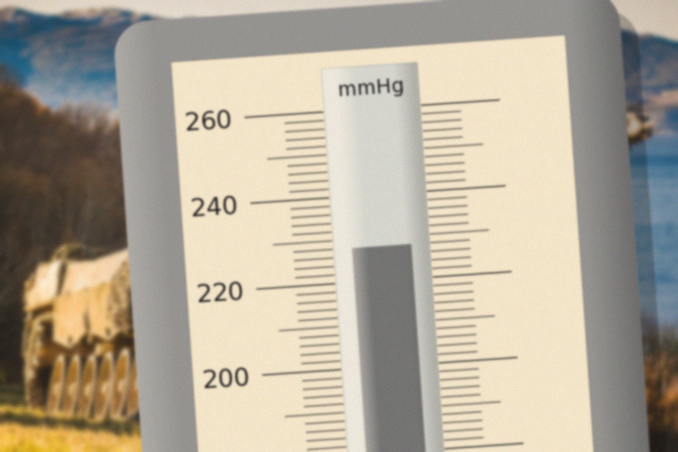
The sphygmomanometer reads {"value": 228, "unit": "mmHg"}
